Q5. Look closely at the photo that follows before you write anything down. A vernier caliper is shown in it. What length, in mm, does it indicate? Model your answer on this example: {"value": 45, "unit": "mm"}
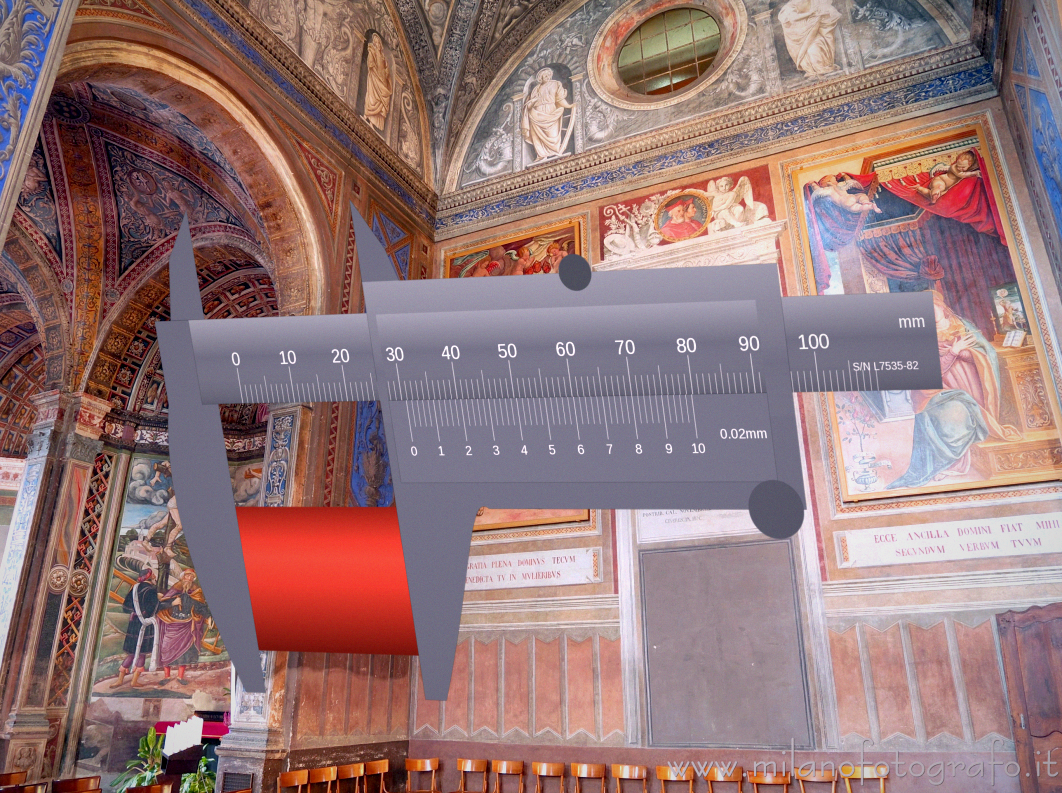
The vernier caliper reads {"value": 30.8, "unit": "mm"}
